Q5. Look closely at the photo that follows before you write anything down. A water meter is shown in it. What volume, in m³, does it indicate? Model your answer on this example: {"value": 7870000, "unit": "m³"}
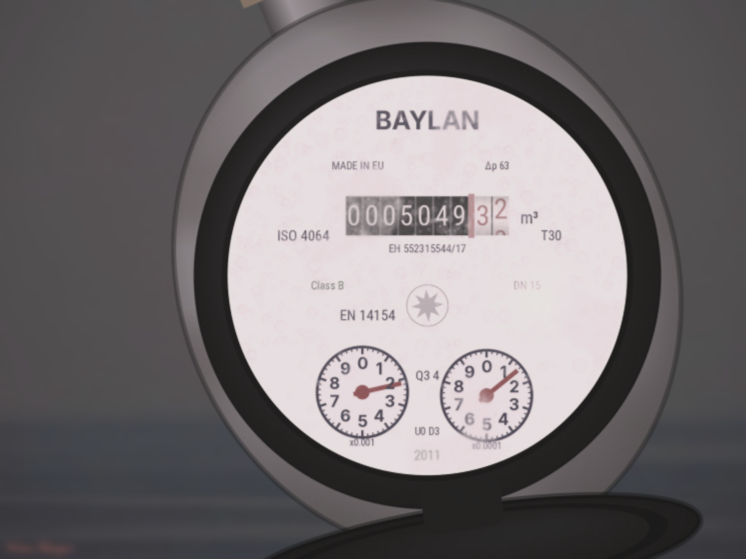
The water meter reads {"value": 5049.3221, "unit": "m³"}
